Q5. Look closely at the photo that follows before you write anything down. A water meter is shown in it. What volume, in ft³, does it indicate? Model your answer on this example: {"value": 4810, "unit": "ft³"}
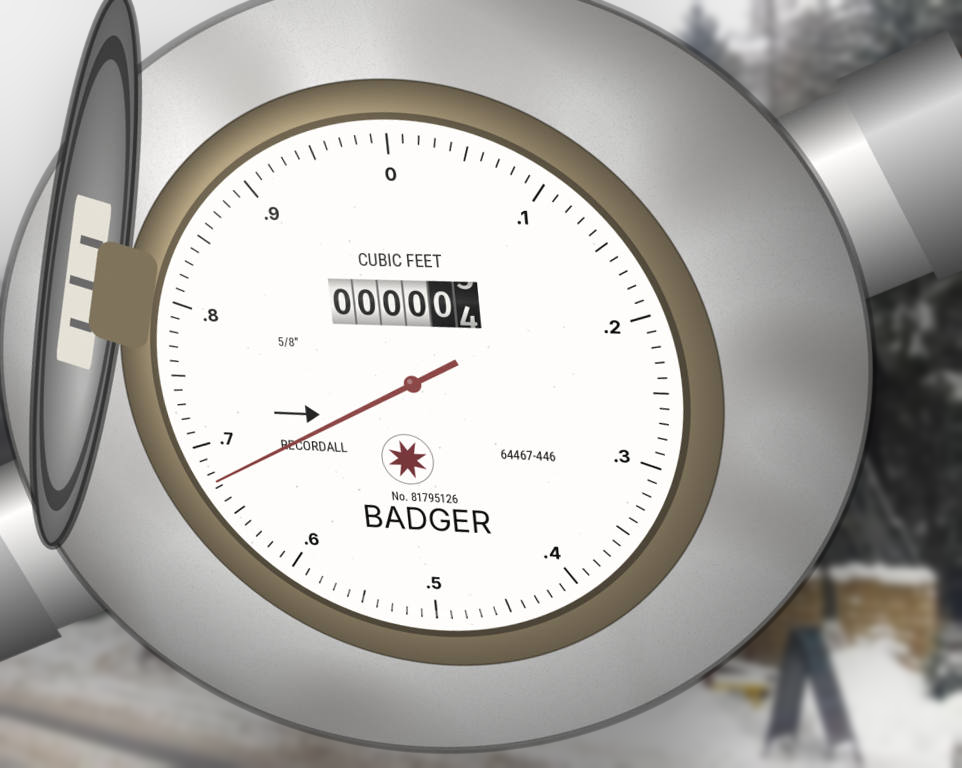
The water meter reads {"value": 3.67, "unit": "ft³"}
